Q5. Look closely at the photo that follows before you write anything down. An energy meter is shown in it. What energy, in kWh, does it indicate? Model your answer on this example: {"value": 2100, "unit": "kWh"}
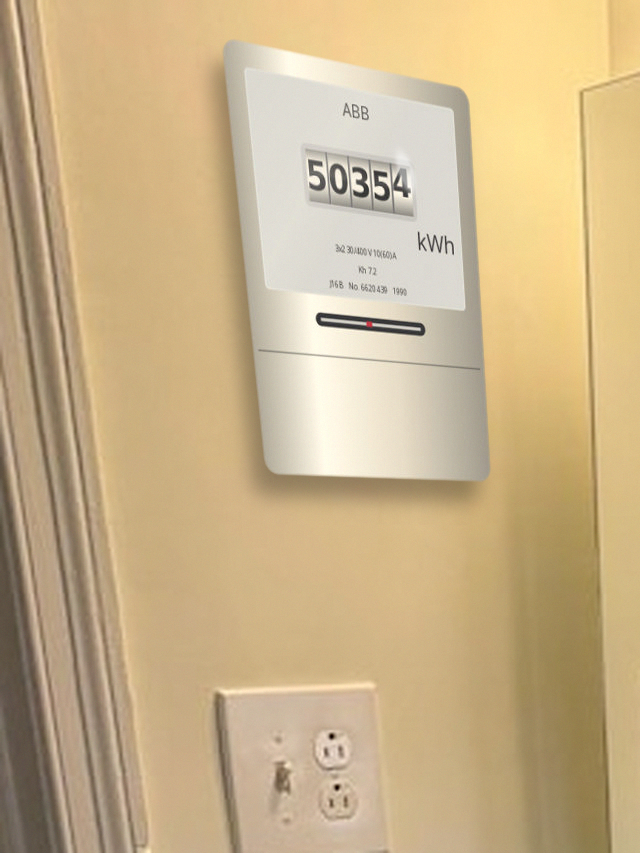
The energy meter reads {"value": 50354, "unit": "kWh"}
